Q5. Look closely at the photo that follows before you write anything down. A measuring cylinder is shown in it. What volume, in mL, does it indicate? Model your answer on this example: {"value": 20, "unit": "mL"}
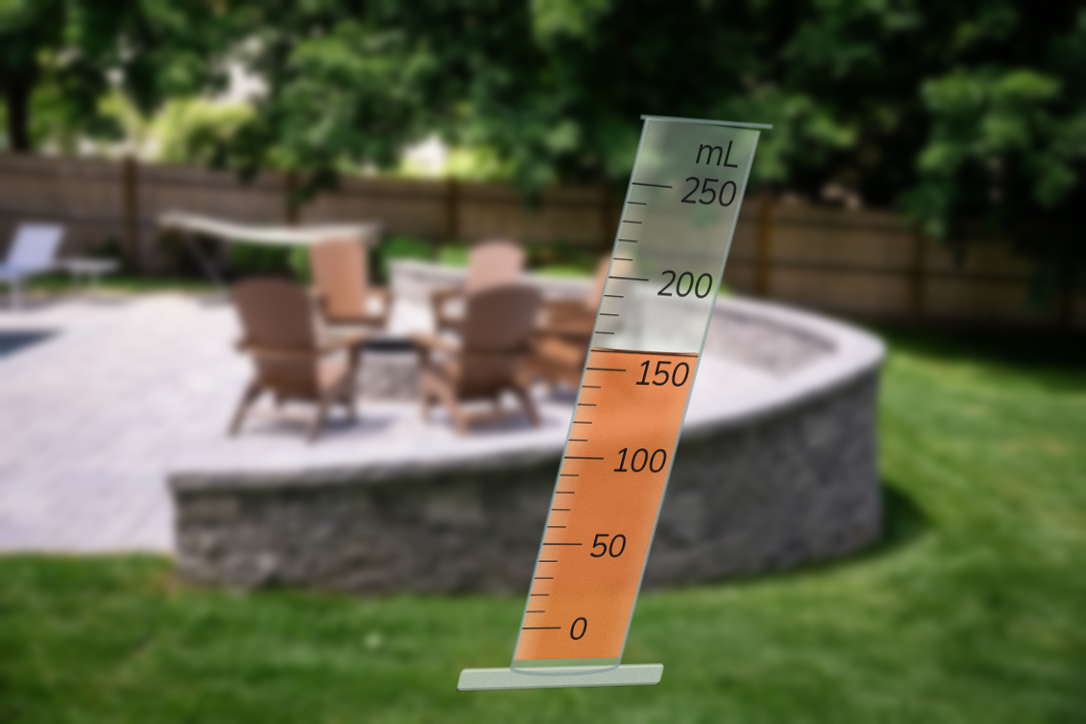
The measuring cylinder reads {"value": 160, "unit": "mL"}
